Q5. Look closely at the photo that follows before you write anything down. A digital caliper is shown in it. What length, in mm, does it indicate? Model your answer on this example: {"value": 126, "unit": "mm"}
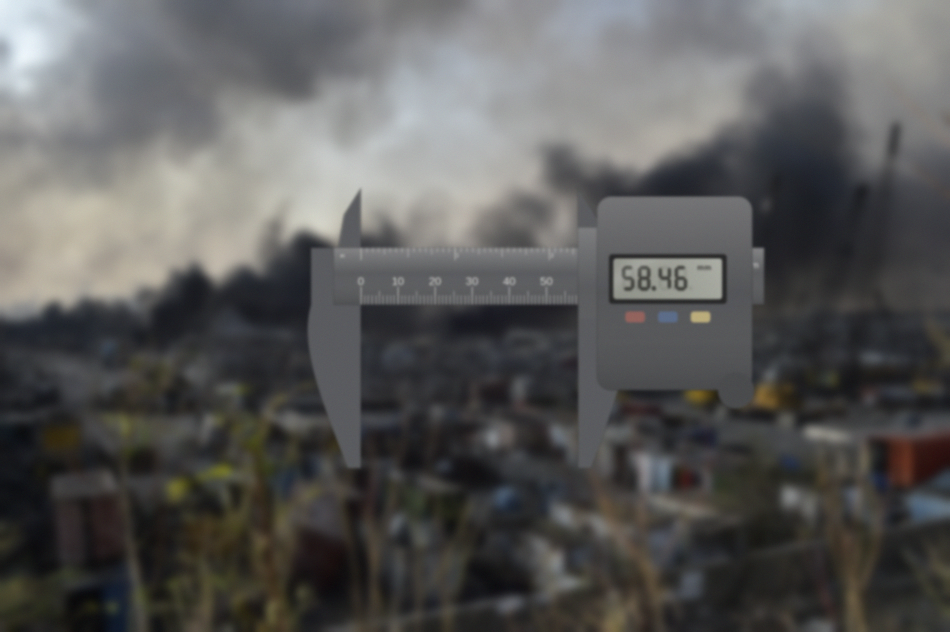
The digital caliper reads {"value": 58.46, "unit": "mm"}
